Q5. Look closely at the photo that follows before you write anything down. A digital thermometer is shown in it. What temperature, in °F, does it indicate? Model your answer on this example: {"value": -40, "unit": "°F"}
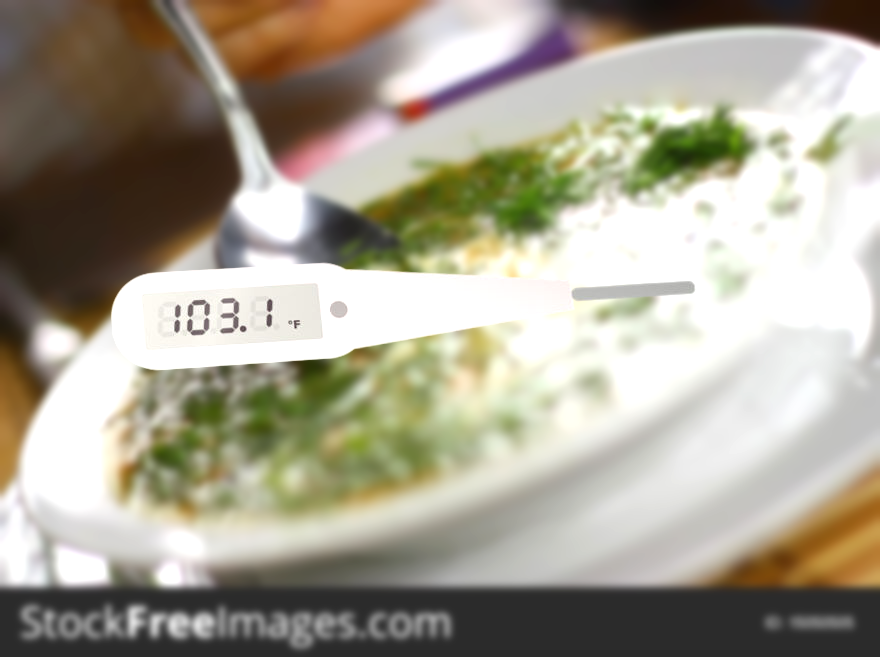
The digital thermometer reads {"value": 103.1, "unit": "°F"}
